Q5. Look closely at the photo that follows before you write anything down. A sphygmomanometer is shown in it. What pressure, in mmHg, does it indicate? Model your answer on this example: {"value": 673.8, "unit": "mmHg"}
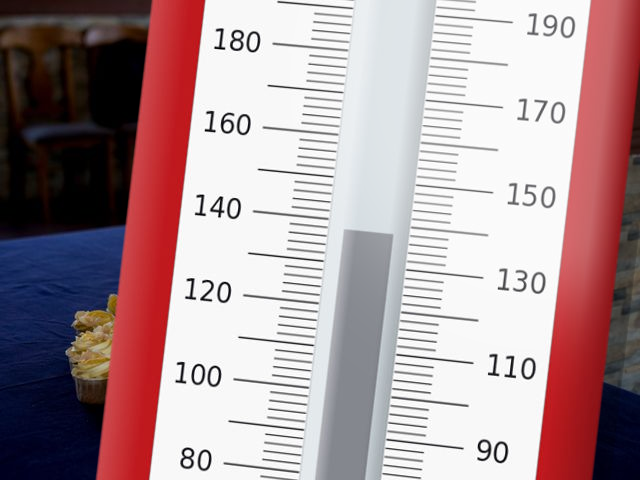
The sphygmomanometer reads {"value": 138, "unit": "mmHg"}
